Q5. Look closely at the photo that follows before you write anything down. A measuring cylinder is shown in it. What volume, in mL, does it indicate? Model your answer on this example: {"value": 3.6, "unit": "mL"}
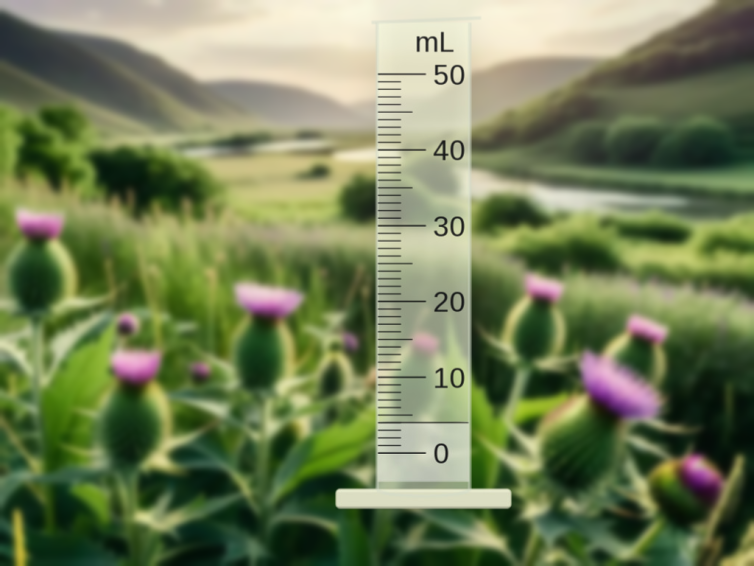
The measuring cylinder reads {"value": 4, "unit": "mL"}
